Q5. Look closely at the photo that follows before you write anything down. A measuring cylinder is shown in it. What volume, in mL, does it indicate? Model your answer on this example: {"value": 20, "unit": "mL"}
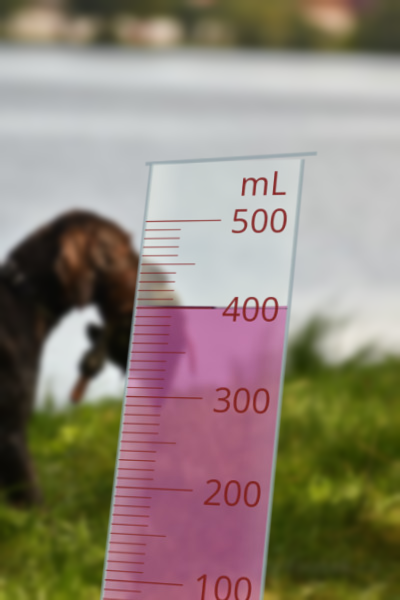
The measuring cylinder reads {"value": 400, "unit": "mL"}
